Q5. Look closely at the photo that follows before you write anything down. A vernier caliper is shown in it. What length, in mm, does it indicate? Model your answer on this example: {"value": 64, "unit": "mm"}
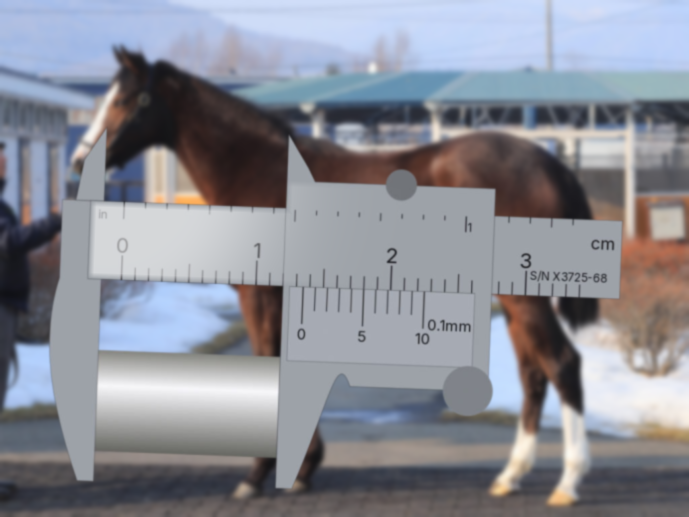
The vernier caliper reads {"value": 13.5, "unit": "mm"}
